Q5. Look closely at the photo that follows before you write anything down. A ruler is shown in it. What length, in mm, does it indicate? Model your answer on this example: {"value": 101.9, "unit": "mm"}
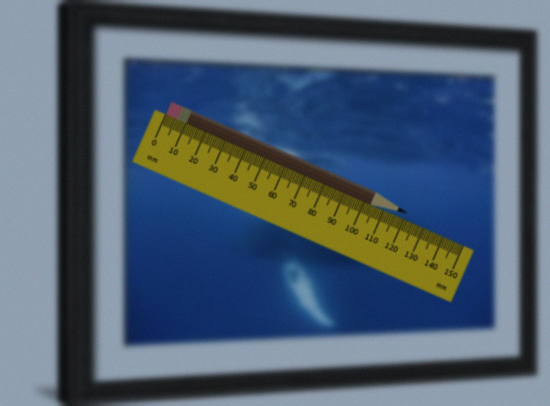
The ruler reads {"value": 120, "unit": "mm"}
